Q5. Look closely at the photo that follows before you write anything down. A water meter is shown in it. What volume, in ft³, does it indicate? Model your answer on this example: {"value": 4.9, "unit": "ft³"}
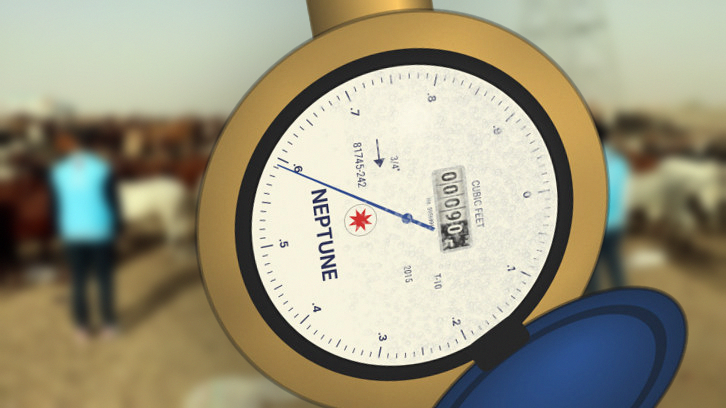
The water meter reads {"value": 904.59, "unit": "ft³"}
